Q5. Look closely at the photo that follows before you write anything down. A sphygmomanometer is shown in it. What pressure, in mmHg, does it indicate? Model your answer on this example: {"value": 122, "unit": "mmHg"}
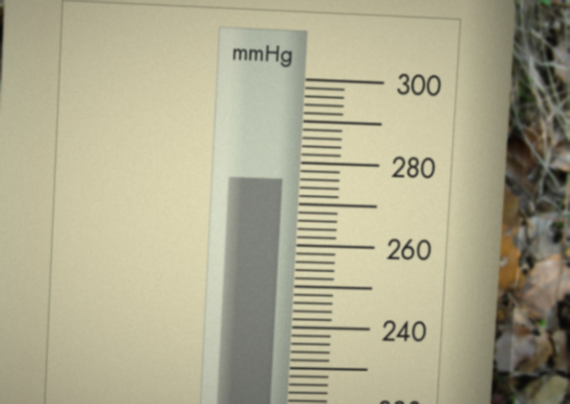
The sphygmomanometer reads {"value": 276, "unit": "mmHg"}
